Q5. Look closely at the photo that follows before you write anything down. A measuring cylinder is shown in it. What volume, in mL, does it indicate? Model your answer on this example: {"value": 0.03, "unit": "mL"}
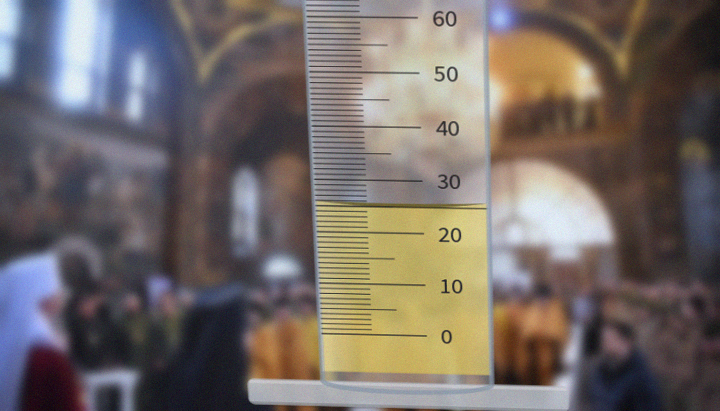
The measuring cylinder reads {"value": 25, "unit": "mL"}
